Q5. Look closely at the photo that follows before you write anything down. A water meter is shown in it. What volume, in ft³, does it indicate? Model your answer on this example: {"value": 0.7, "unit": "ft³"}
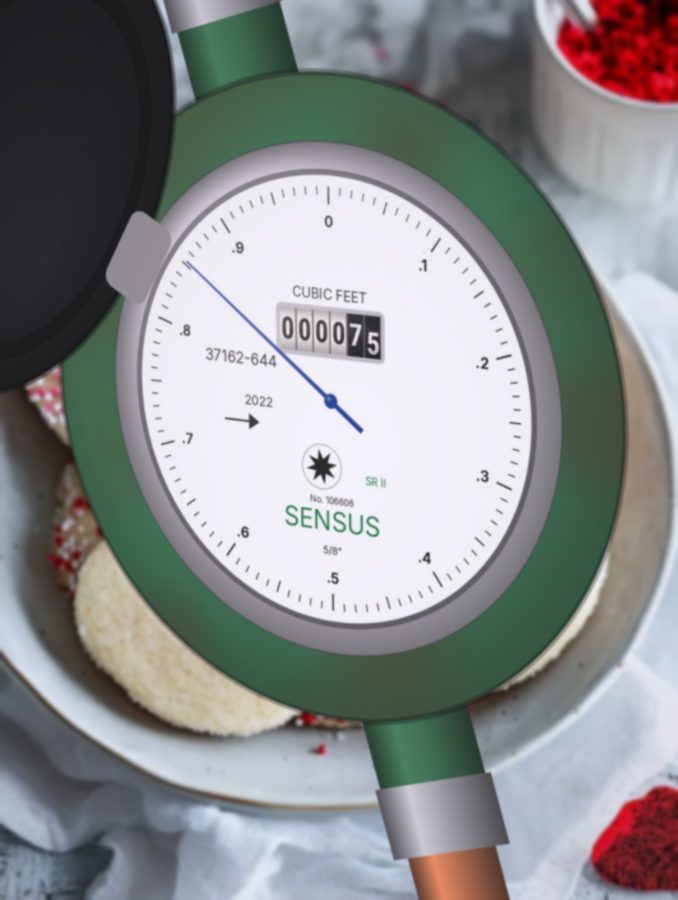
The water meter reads {"value": 74.85, "unit": "ft³"}
